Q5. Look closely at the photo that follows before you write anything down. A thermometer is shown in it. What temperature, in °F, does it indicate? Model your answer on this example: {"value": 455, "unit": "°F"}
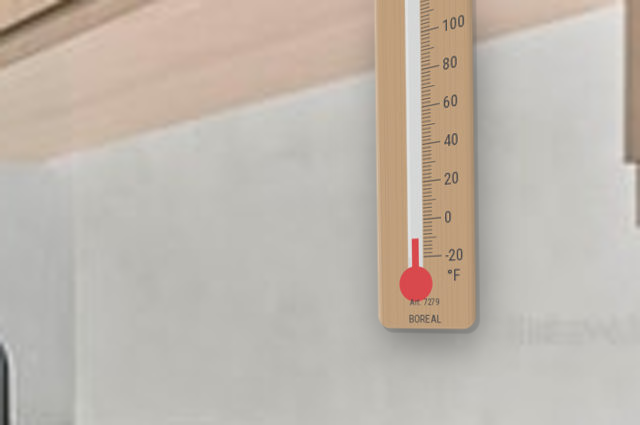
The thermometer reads {"value": -10, "unit": "°F"}
